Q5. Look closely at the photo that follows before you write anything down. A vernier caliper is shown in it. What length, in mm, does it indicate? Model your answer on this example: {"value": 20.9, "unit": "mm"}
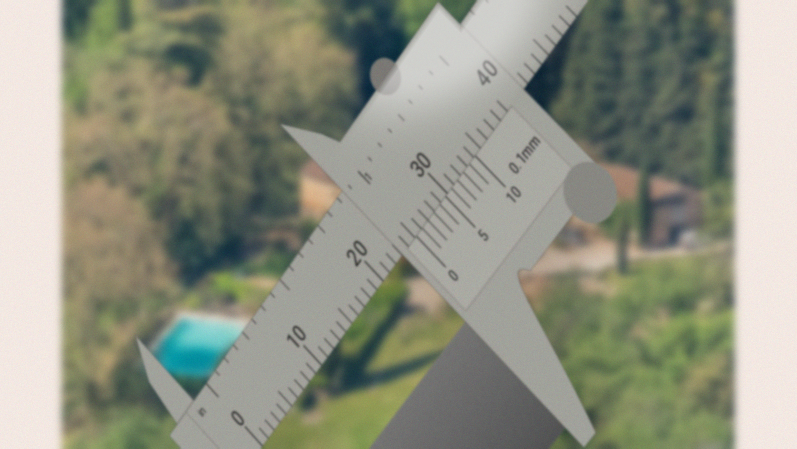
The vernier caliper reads {"value": 25.2, "unit": "mm"}
